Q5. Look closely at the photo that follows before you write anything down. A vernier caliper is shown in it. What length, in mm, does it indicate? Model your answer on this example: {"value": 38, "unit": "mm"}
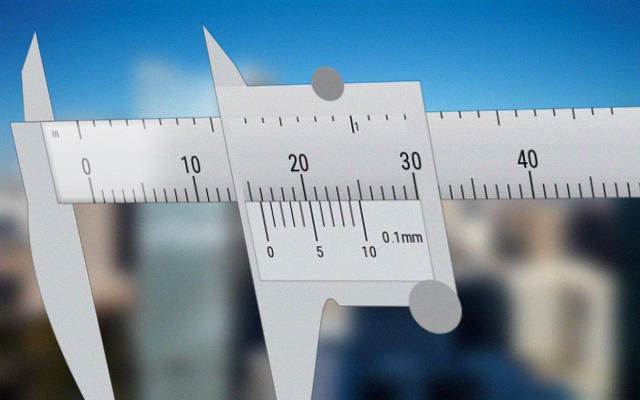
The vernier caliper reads {"value": 15.8, "unit": "mm"}
